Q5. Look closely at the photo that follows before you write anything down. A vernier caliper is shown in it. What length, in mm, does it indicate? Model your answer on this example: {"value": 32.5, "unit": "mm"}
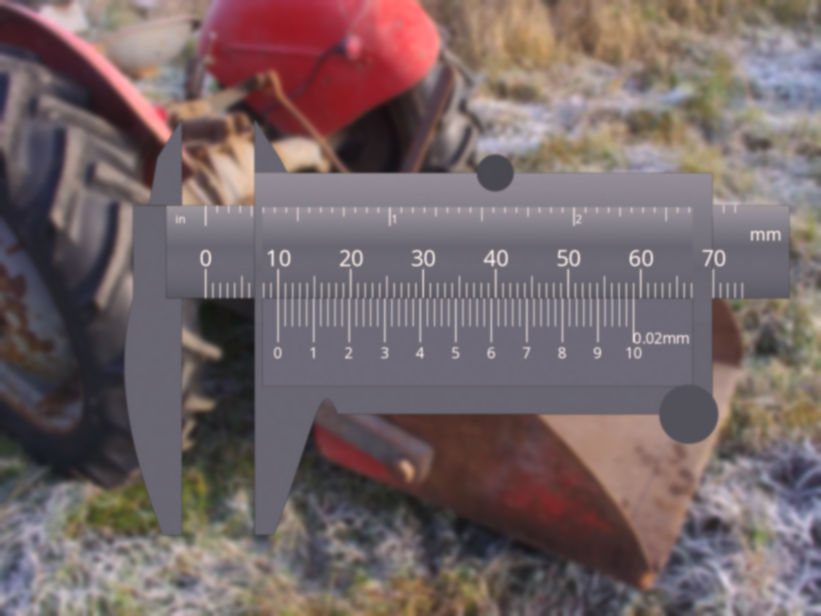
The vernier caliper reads {"value": 10.0, "unit": "mm"}
